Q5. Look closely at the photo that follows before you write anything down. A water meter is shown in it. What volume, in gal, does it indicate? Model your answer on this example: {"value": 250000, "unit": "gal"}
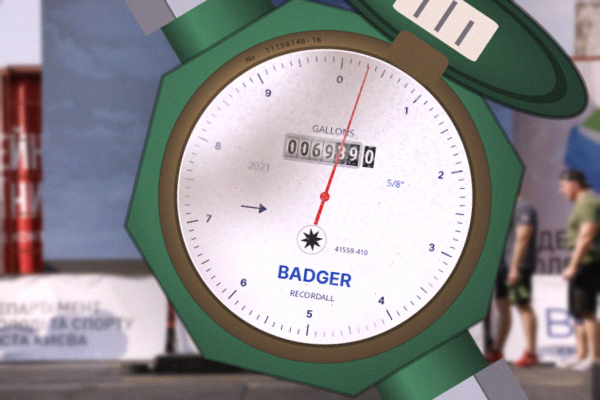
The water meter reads {"value": 69390.3, "unit": "gal"}
